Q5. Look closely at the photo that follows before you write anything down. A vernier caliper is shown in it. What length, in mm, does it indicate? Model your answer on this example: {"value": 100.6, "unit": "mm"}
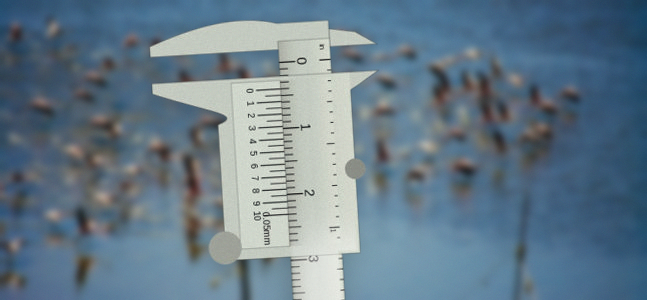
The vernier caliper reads {"value": 4.0, "unit": "mm"}
